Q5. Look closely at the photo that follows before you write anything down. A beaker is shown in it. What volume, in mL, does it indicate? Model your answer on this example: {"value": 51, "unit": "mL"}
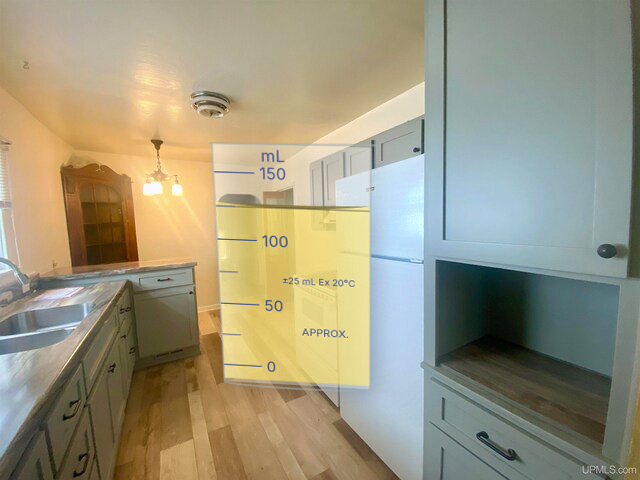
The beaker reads {"value": 125, "unit": "mL"}
